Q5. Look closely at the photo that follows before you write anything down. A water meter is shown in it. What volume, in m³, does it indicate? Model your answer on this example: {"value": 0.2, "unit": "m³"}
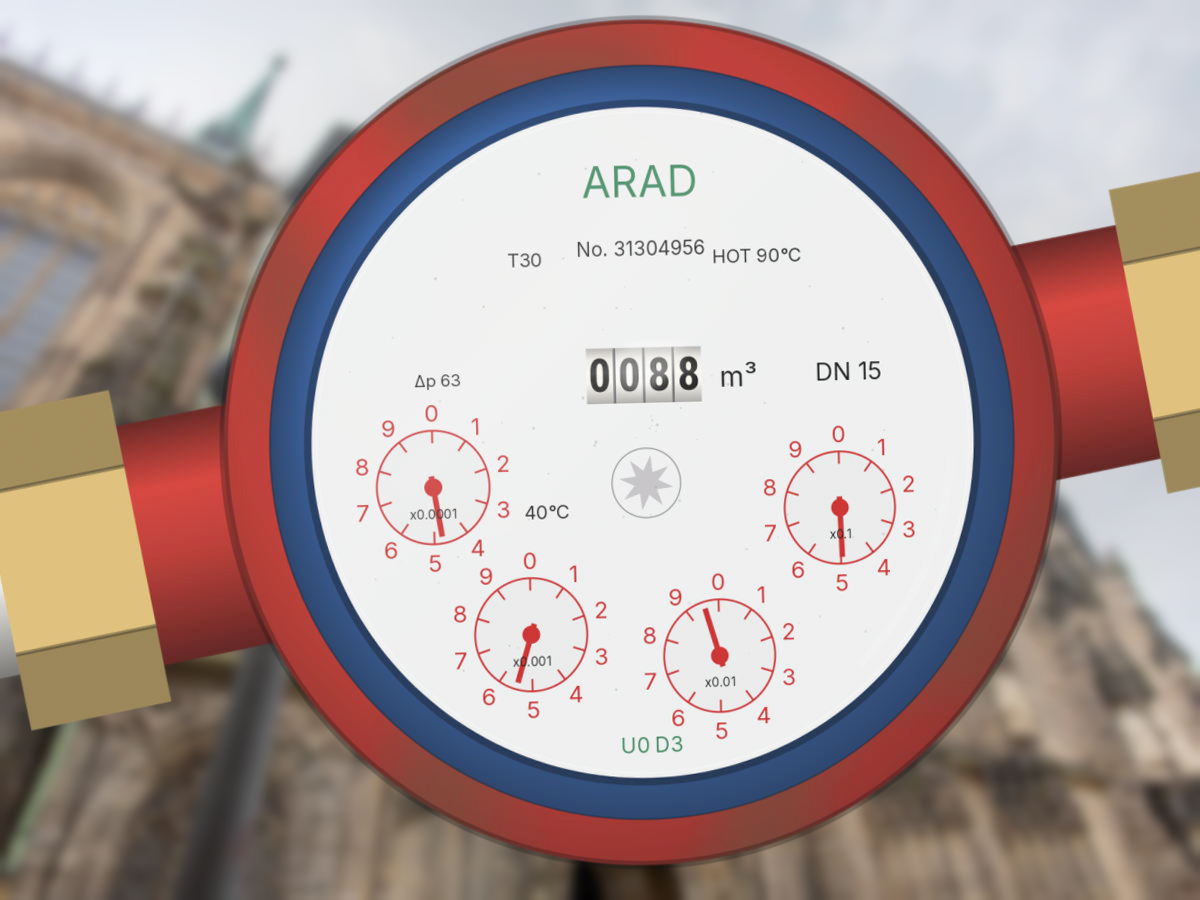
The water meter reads {"value": 88.4954, "unit": "m³"}
